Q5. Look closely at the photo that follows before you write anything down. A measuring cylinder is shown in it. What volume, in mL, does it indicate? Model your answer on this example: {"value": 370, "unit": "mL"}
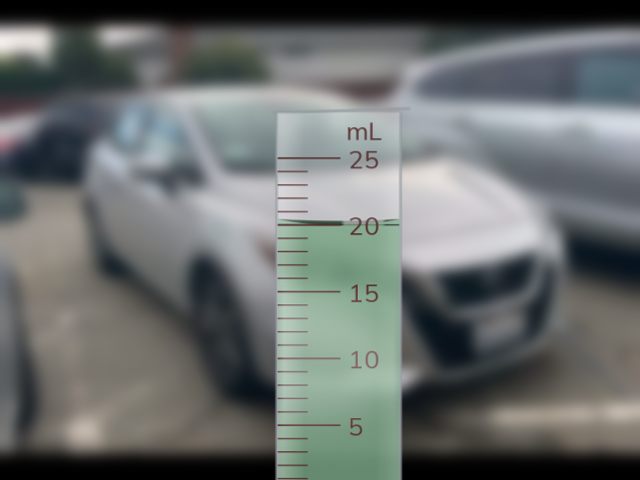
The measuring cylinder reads {"value": 20, "unit": "mL"}
